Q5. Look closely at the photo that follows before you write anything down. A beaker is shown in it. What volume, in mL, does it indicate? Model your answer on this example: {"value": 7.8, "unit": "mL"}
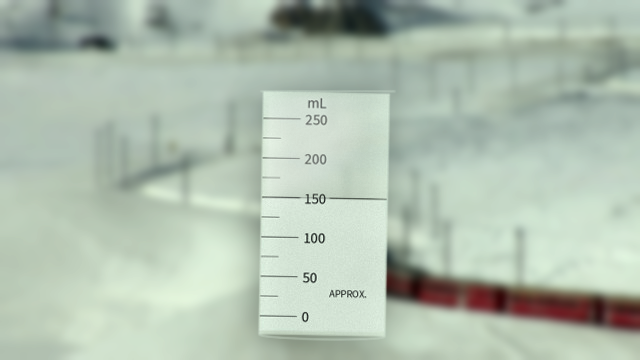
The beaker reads {"value": 150, "unit": "mL"}
